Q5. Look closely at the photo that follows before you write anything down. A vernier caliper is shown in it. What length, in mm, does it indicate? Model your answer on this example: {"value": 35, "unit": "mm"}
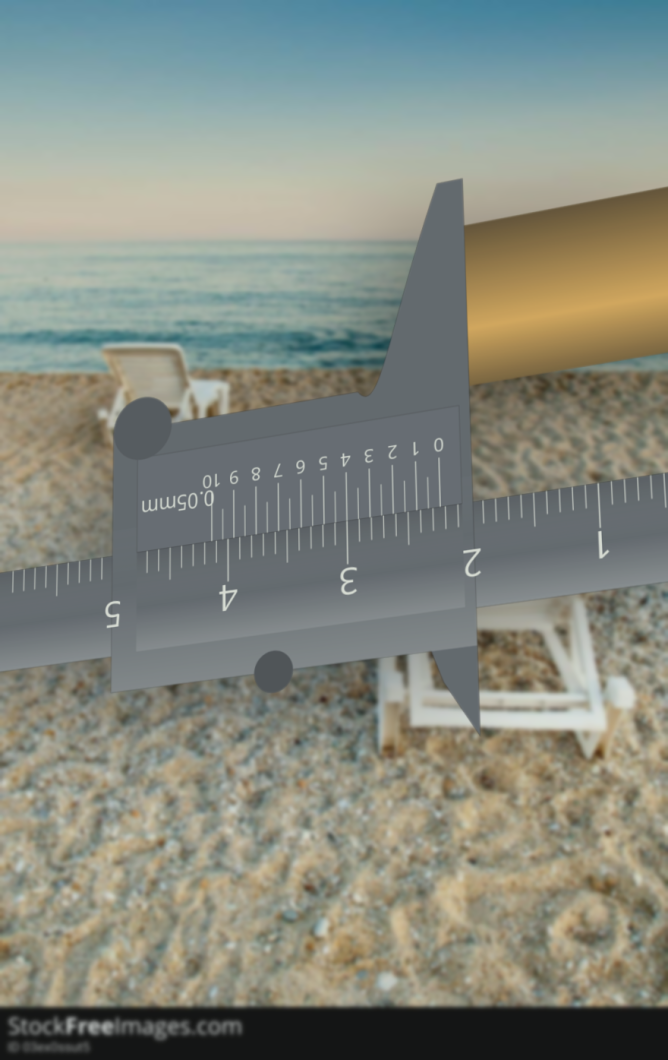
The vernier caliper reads {"value": 22.4, "unit": "mm"}
